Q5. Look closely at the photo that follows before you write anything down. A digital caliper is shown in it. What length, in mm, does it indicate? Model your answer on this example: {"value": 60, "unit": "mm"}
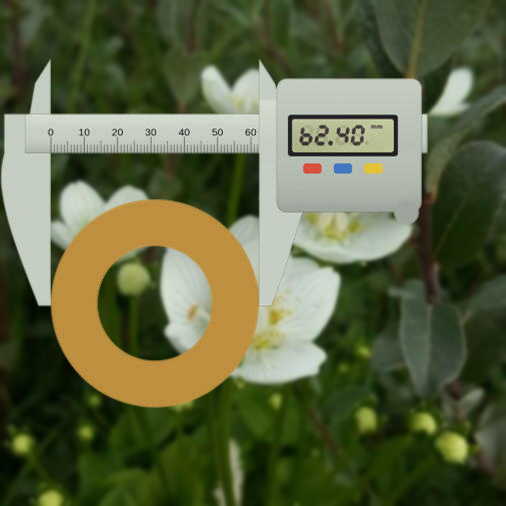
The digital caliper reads {"value": 62.40, "unit": "mm"}
